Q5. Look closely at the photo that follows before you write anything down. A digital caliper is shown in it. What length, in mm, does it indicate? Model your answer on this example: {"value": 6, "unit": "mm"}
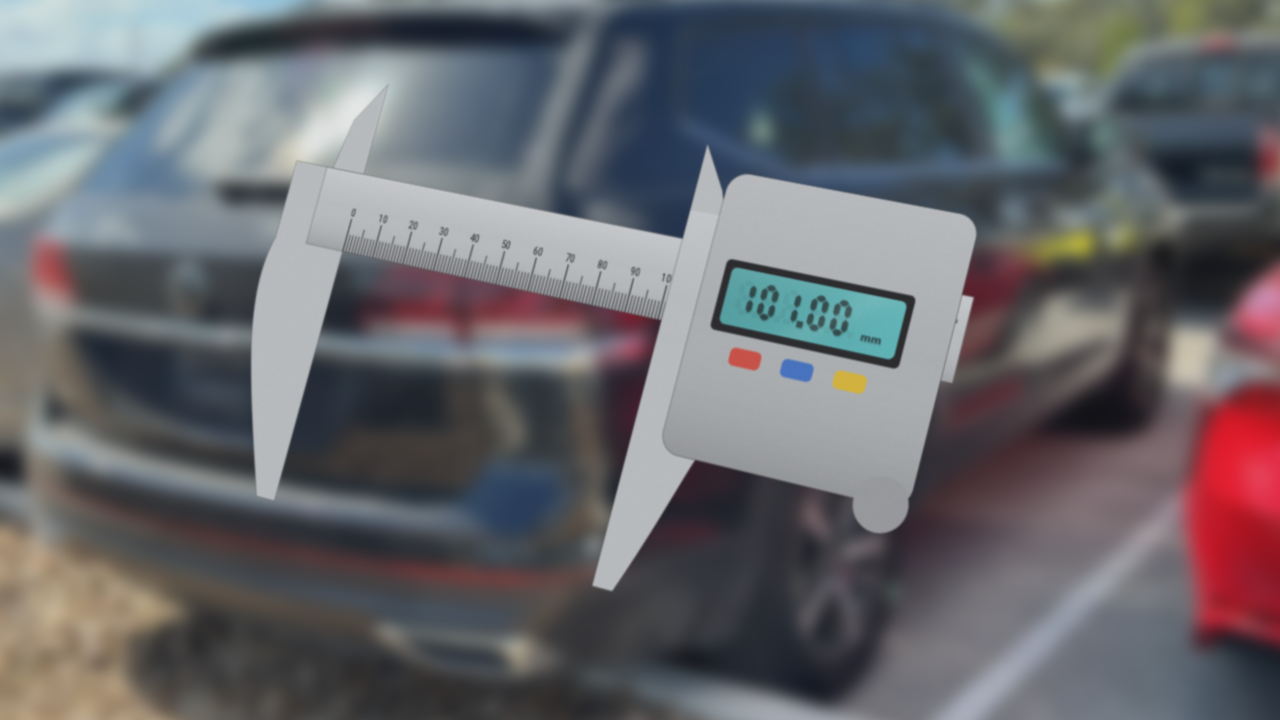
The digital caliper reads {"value": 101.00, "unit": "mm"}
